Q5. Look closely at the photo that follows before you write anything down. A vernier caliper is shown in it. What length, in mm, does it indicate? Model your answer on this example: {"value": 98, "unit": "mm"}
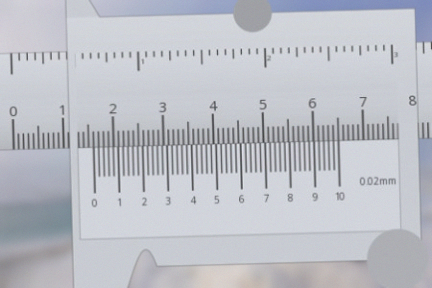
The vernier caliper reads {"value": 16.0, "unit": "mm"}
